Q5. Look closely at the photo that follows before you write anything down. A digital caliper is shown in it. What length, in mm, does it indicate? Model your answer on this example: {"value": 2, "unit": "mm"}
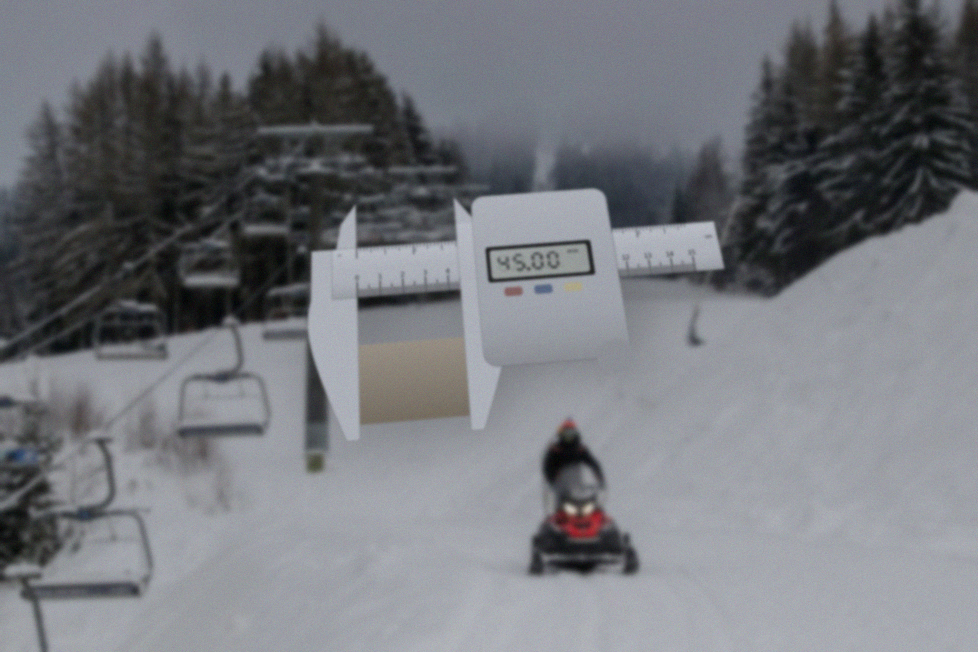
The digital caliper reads {"value": 45.00, "unit": "mm"}
